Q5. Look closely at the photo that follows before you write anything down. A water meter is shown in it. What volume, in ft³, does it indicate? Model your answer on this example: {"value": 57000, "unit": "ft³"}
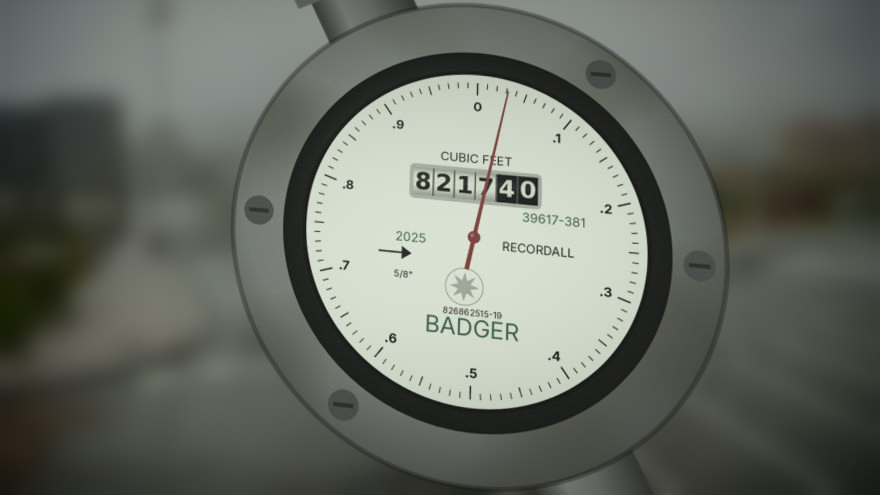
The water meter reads {"value": 821740.03, "unit": "ft³"}
